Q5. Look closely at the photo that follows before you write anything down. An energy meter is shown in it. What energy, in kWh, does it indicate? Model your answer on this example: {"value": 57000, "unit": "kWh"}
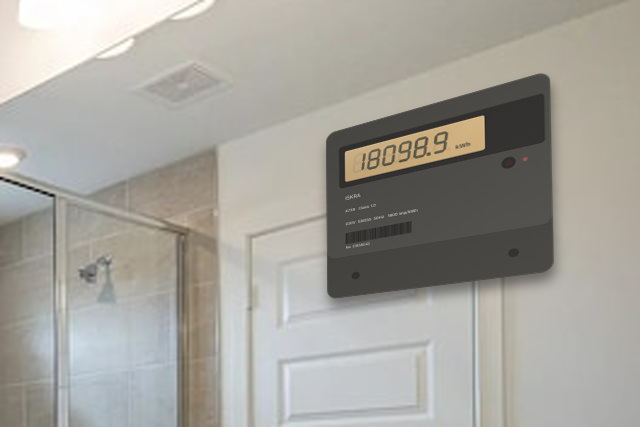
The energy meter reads {"value": 18098.9, "unit": "kWh"}
